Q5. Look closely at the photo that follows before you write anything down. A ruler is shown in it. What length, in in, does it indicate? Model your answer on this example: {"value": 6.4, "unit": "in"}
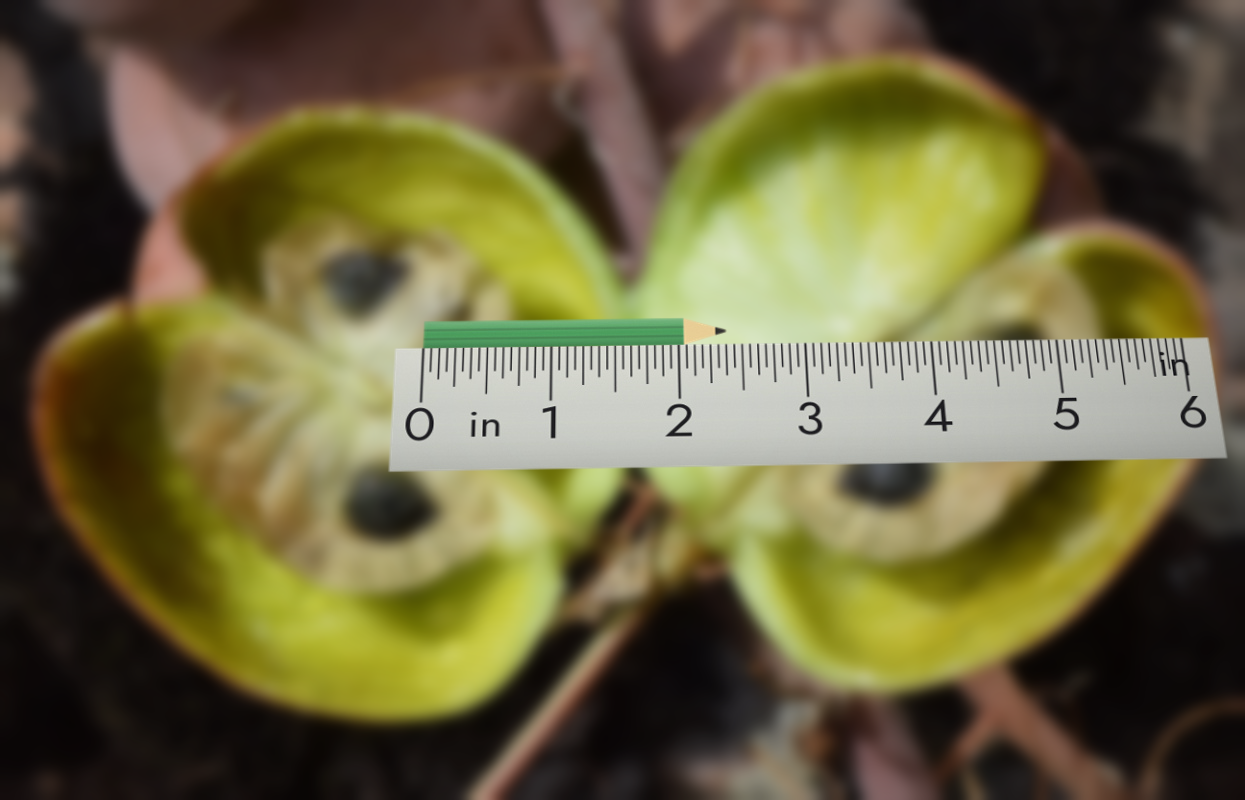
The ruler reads {"value": 2.375, "unit": "in"}
